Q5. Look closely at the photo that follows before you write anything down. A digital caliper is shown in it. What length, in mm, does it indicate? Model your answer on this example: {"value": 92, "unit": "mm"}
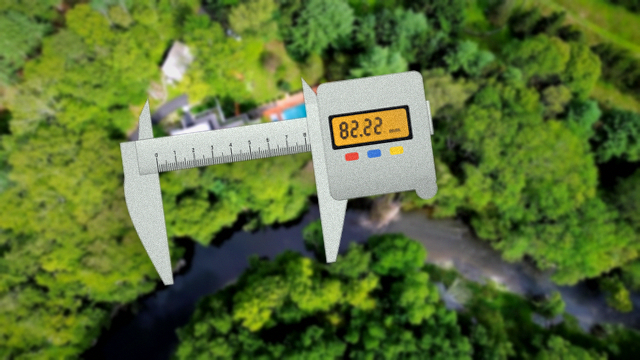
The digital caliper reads {"value": 82.22, "unit": "mm"}
